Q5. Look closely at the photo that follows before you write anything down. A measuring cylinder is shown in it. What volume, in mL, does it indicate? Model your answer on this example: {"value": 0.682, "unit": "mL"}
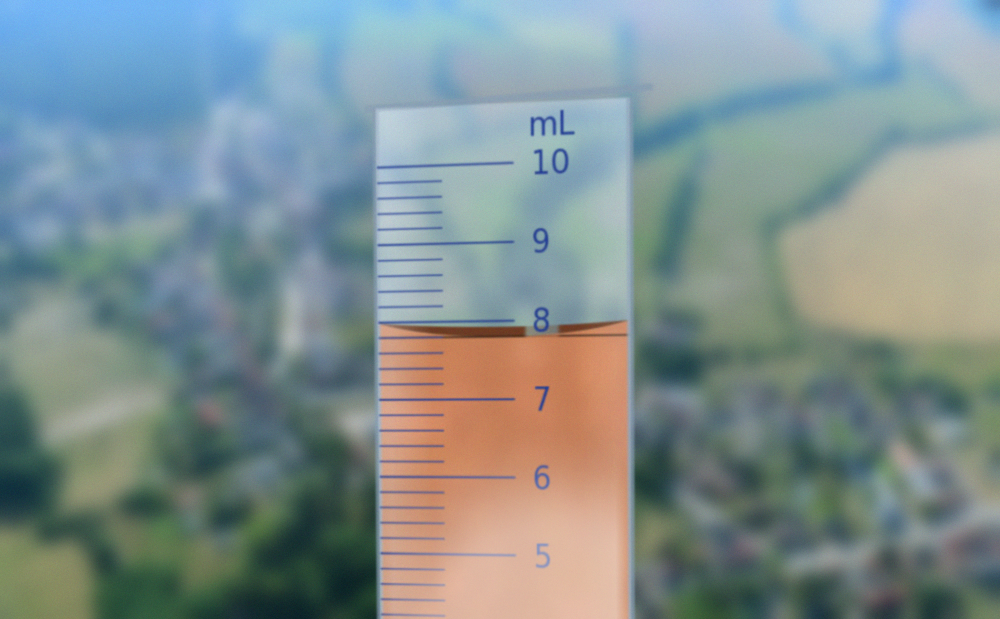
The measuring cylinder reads {"value": 7.8, "unit": "mL"}
